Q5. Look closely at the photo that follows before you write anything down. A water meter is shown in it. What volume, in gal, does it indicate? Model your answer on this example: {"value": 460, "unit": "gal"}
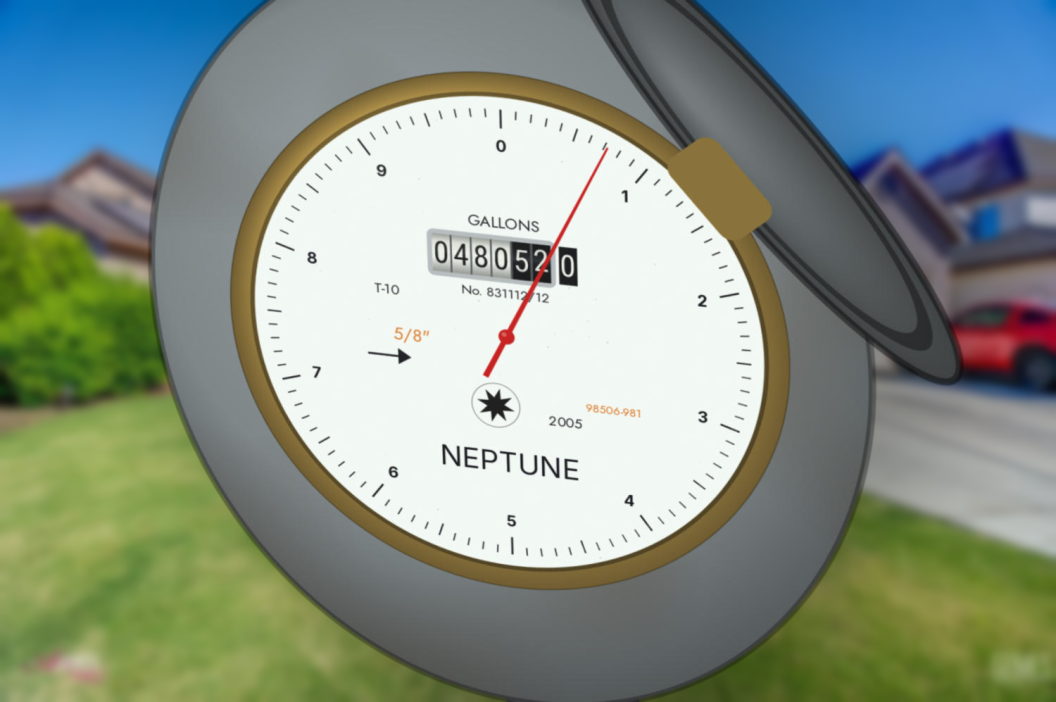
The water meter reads {"value": 480520.7, "unit": "gal"}
